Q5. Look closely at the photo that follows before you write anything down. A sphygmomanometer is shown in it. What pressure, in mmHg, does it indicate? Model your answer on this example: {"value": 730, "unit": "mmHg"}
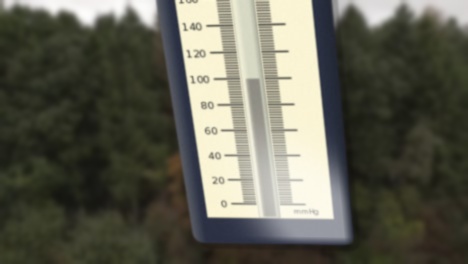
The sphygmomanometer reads {"value": 100, "unit": "mmHg"}
